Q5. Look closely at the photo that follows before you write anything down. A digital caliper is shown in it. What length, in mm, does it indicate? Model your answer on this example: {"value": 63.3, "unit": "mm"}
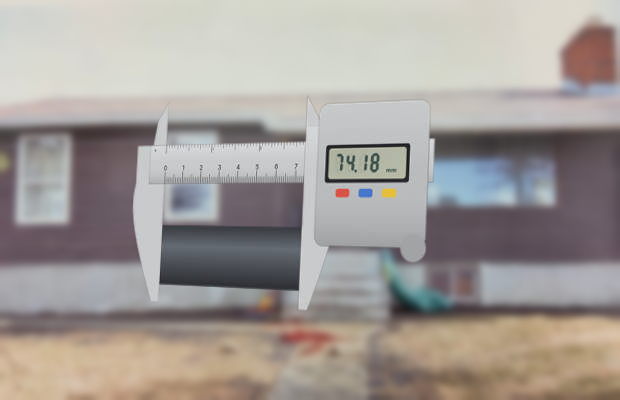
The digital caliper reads {"value": 74.18, "unit": "mm"}
